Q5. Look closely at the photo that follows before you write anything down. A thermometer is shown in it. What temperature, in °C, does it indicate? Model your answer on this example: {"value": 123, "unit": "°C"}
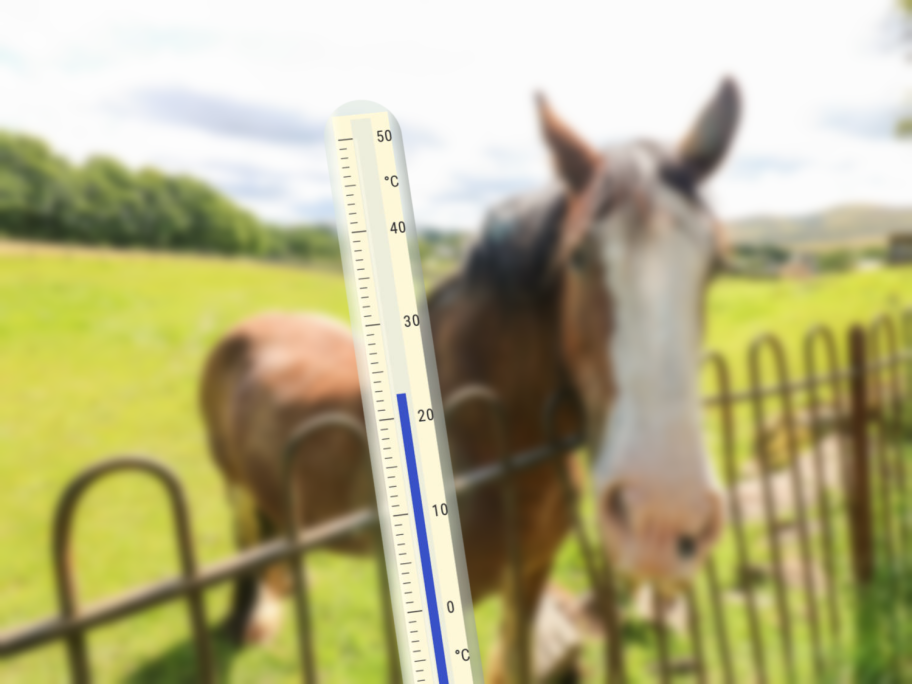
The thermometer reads {"value": 22.5, "unit": "°C"}
